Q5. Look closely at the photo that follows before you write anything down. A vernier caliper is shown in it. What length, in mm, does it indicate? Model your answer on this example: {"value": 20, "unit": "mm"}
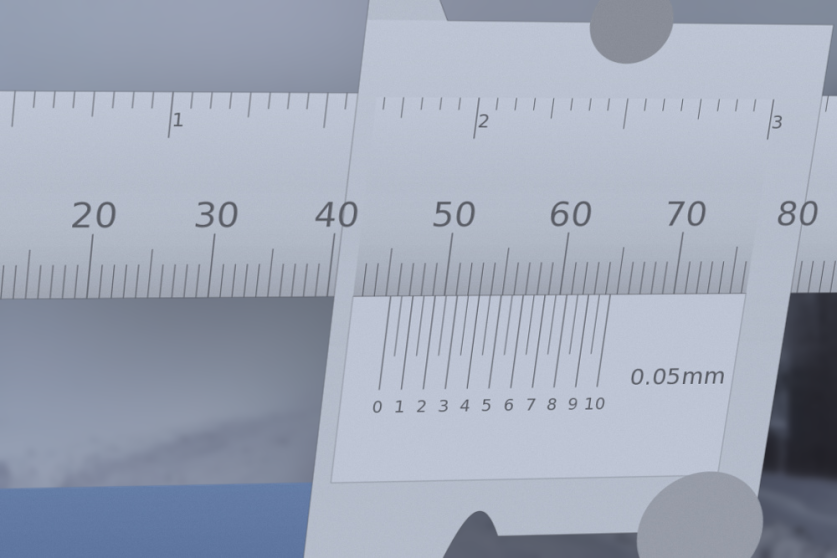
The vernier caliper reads {"value": 45.4, "unit": "mm"}
